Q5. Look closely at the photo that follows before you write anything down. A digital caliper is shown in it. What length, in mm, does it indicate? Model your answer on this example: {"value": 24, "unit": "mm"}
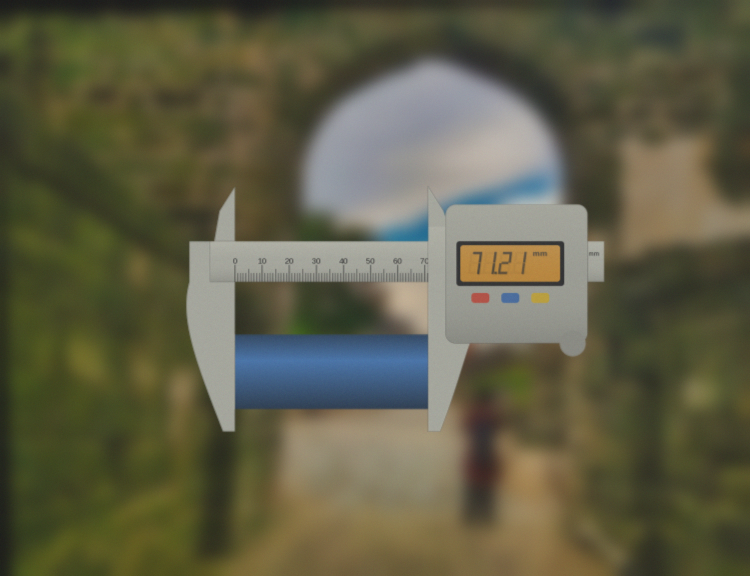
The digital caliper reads {"value": 71.21, "unit": "mm"}
